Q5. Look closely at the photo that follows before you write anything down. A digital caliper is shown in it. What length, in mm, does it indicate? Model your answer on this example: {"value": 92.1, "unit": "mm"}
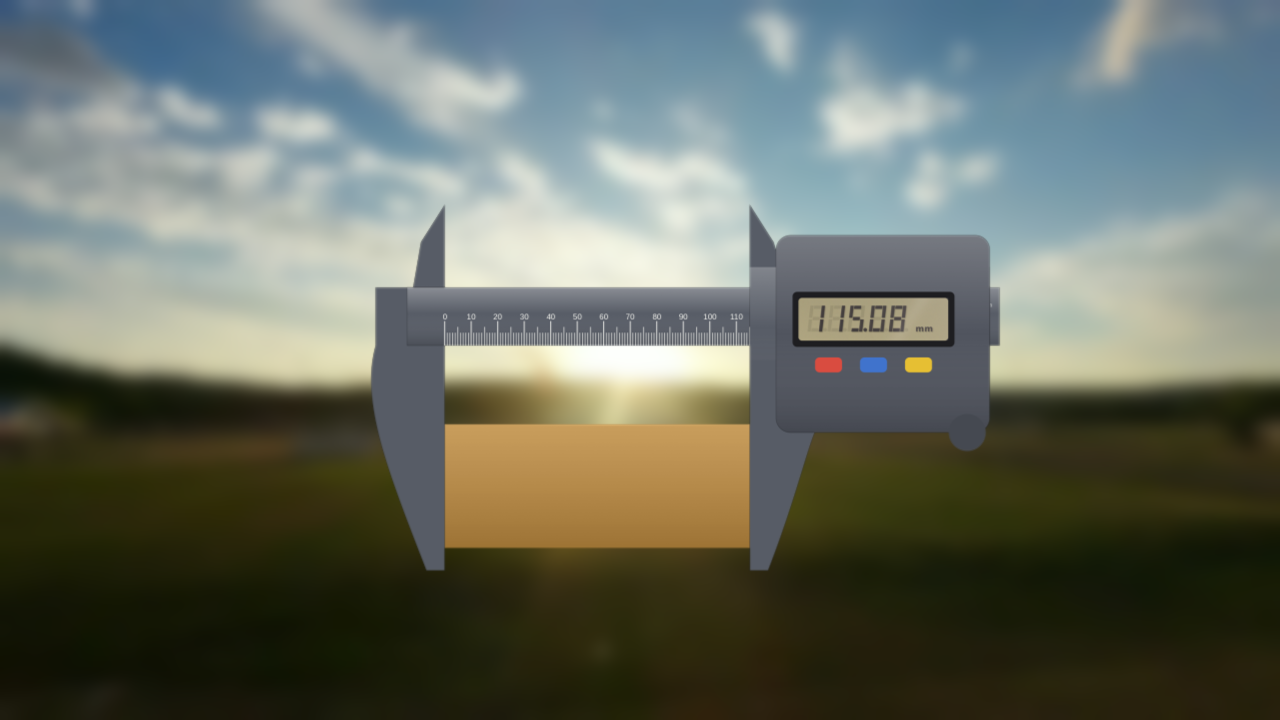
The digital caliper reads {"value": 115.08, "unit": "mm"}
